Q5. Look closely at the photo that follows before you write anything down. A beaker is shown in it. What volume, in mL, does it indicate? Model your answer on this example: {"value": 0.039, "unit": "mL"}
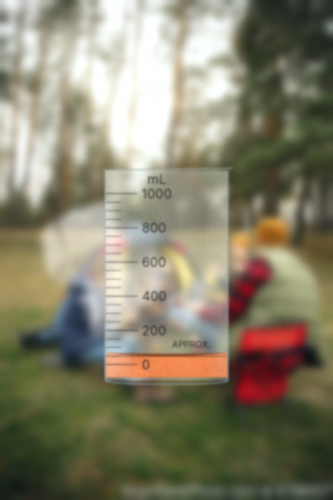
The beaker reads {"value": 50, "unit": "mL"}
